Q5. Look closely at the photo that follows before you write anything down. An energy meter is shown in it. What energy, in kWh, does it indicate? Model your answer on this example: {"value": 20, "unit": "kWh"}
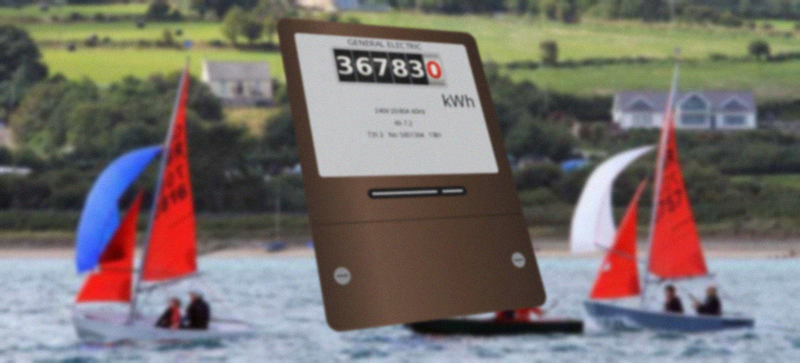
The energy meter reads {"value": 36783.0, "unit": "kWh"}
